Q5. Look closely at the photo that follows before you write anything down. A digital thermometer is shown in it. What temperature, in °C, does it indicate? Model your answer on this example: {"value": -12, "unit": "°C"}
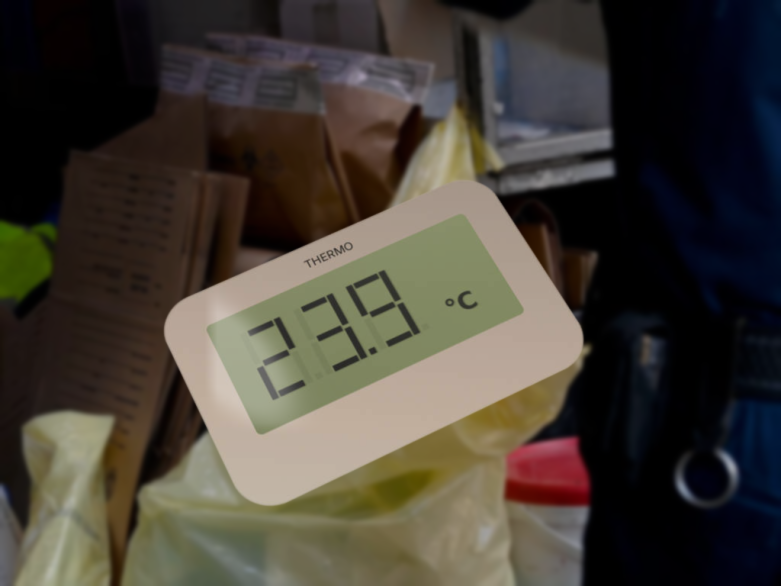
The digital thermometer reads {"value": 23.9, "unit": "°C"}
